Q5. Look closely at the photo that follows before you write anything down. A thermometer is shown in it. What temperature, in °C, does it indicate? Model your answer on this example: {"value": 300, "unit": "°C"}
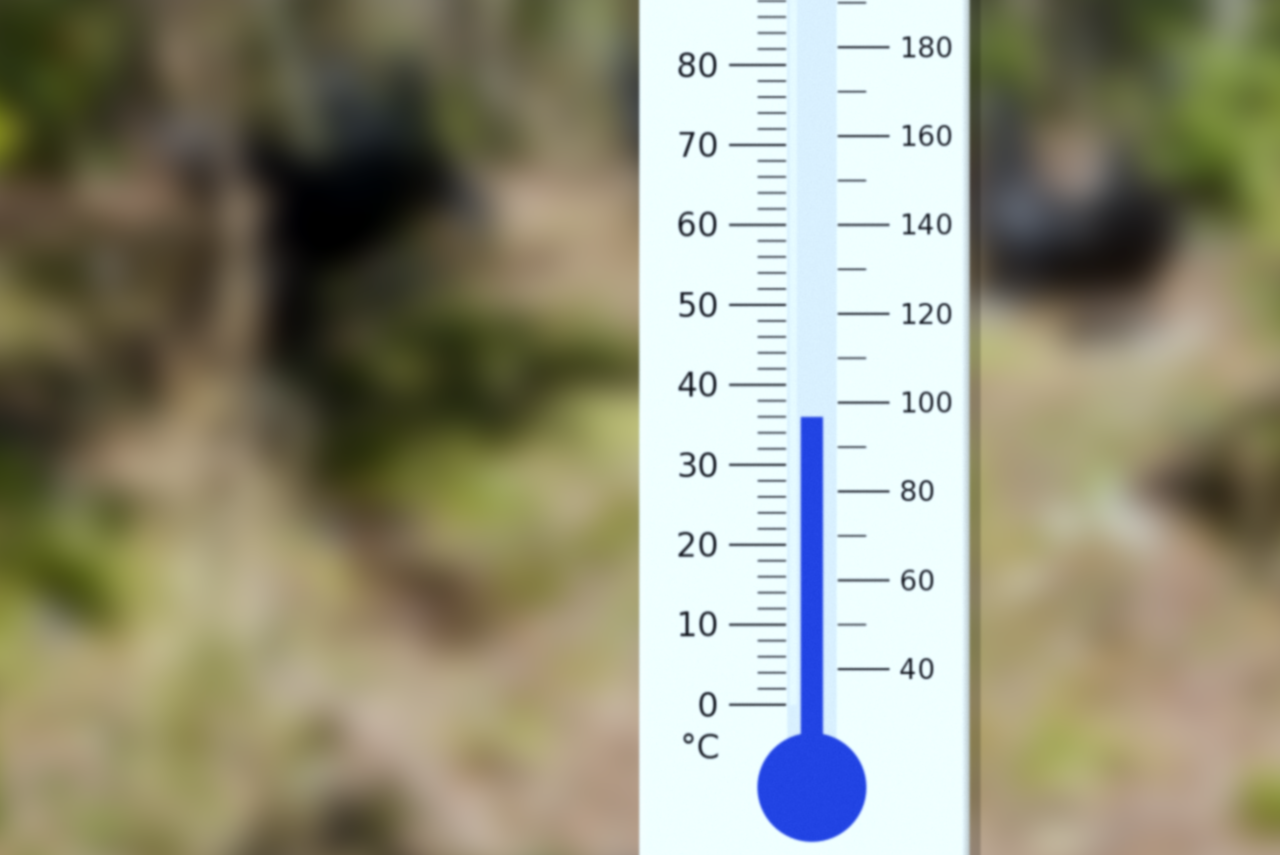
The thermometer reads {"value": 36, "unit": "°C"}
